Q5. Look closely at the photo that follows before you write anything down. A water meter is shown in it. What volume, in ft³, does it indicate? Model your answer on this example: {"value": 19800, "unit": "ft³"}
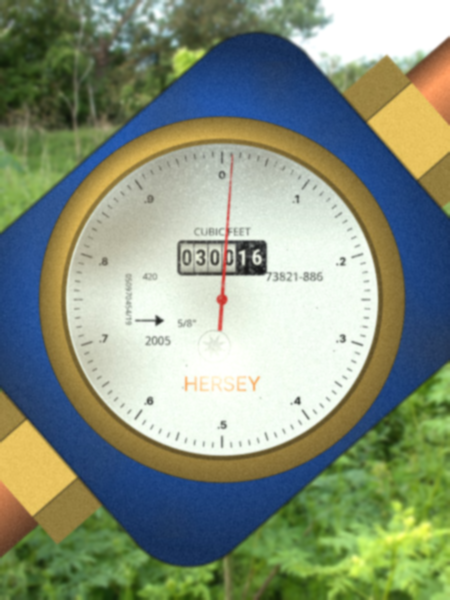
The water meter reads {"value": 30016.01, "unit": "ft³"}
